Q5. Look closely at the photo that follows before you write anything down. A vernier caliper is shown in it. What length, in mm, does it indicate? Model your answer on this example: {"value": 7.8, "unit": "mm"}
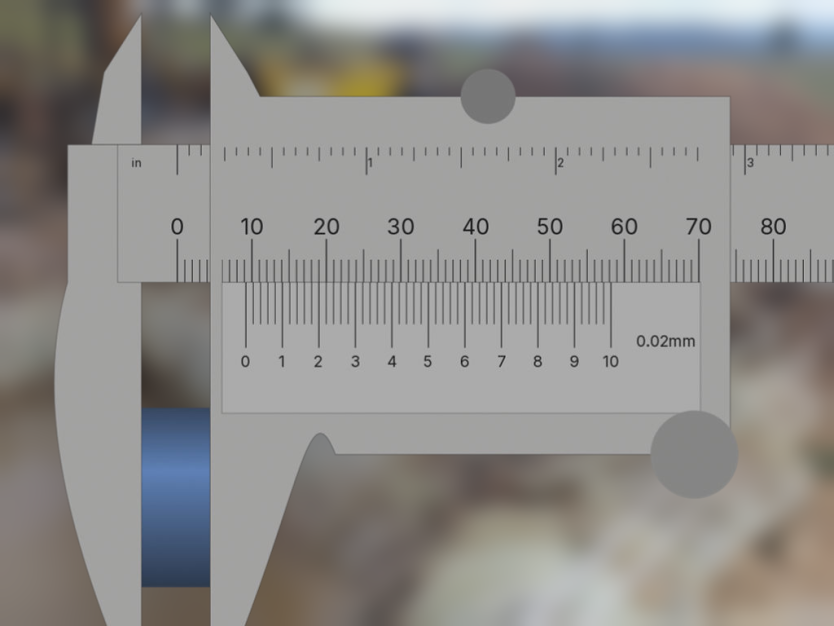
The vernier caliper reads {"value": 9.2, "unit": "mm"}
